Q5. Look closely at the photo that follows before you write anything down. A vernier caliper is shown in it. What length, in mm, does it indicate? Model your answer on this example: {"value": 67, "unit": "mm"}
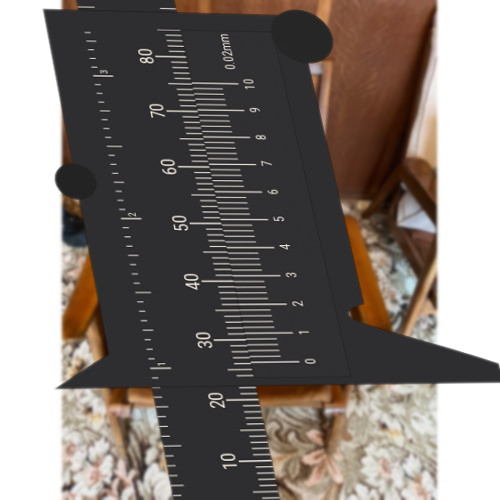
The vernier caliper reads {"value": 26.2, "unit": "mm"}
